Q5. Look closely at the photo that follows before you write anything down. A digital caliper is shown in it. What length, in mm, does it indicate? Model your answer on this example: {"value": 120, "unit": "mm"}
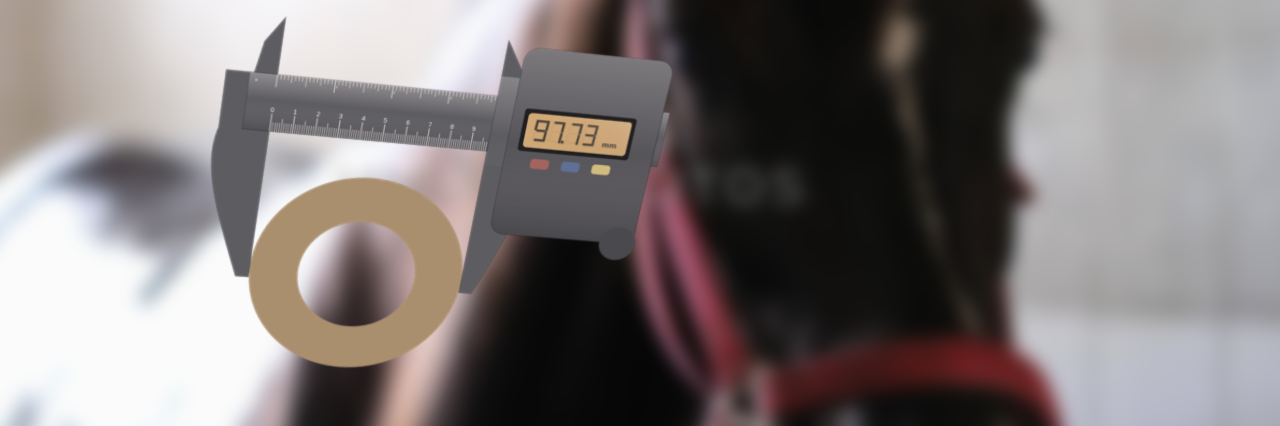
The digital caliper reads {"value": 97.73, "unit": "mm"}
